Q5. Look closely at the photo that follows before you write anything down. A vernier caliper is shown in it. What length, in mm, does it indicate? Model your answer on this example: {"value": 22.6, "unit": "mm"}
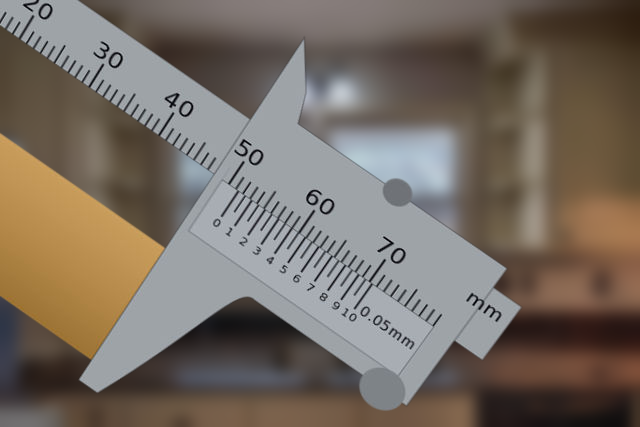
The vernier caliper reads {"value": 51.4, "unit": "mm"}
